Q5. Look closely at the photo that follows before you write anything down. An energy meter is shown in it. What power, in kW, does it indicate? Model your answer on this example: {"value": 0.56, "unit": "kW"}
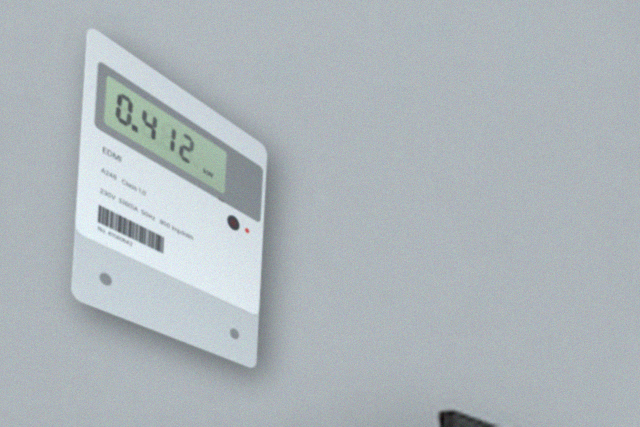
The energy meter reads {"value": 0.412, "unit": "kW"}
